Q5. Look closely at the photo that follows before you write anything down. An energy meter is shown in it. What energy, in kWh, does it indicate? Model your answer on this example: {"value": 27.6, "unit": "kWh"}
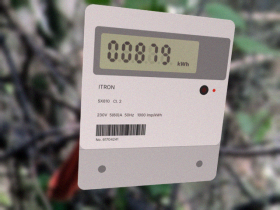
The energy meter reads {"value": 879, "unit": "kWh"}
